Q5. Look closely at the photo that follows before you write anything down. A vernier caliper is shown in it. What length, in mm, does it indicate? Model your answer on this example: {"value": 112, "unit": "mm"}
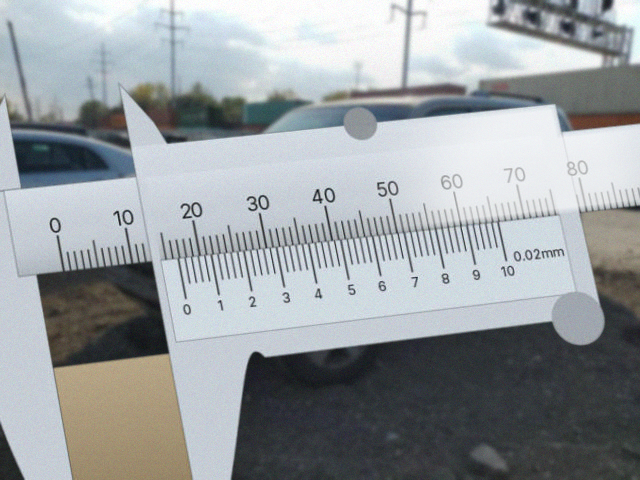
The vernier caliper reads {"value": 16.8, "unit": "mm"}
